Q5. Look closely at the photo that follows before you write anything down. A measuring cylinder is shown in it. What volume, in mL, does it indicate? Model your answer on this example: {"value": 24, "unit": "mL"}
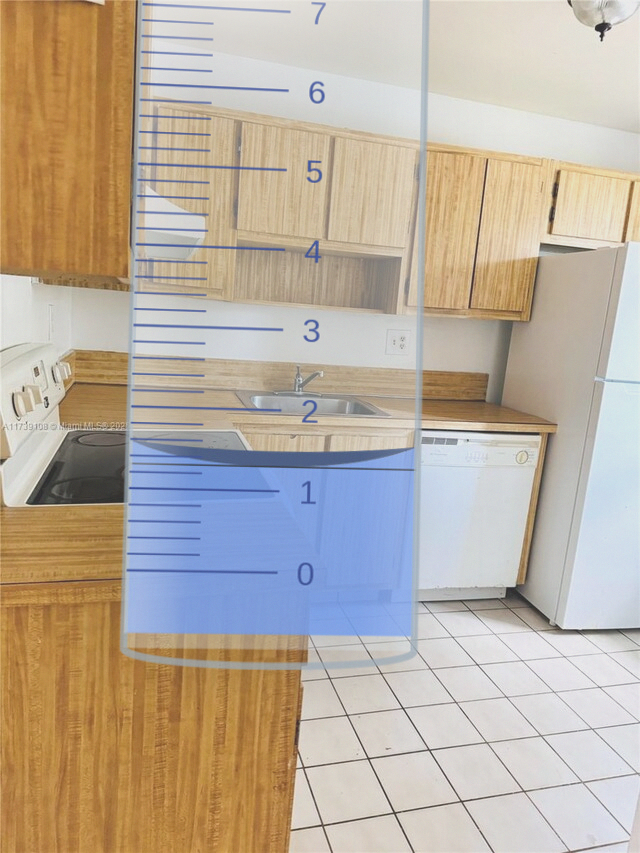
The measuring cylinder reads {"value": 1.3, "unit": "mL"}
